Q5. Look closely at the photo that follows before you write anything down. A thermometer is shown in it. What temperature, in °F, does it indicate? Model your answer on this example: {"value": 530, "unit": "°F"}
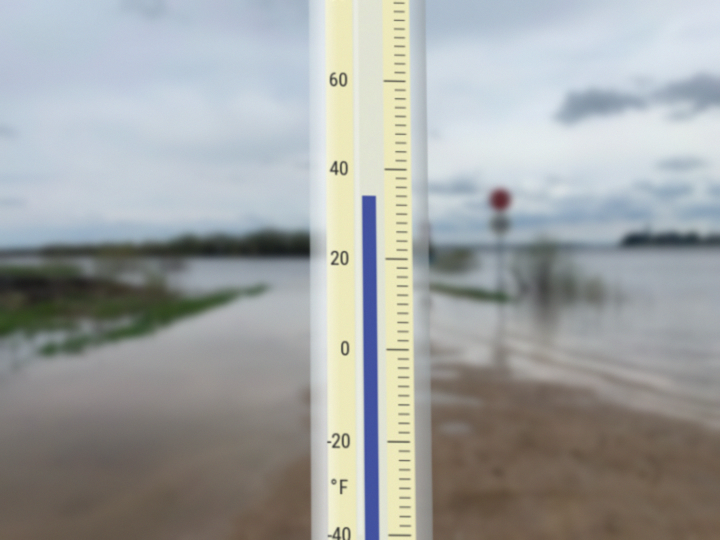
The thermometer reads {"value": 34, "unit": "°F"}
